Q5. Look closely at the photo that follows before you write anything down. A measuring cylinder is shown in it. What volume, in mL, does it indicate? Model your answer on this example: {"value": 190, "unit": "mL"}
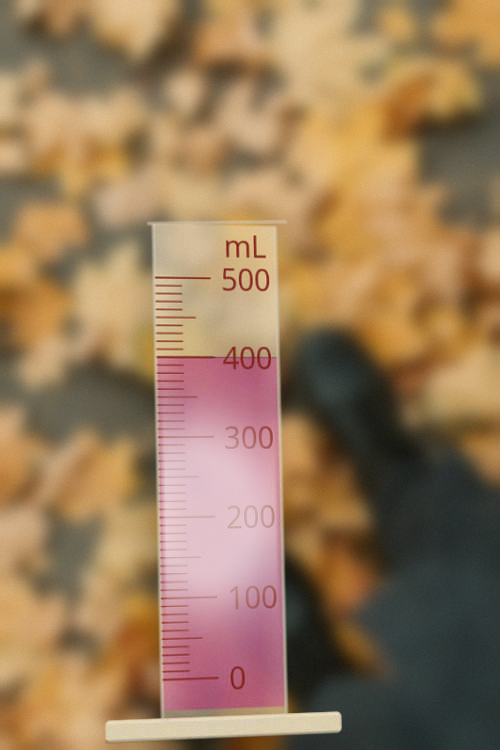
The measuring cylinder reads {"value": 400, "unit": "mL"}
